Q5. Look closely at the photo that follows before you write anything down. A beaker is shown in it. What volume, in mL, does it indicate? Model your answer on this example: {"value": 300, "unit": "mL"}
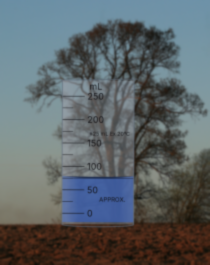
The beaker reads {"value": 75, "unit": "mL"}
